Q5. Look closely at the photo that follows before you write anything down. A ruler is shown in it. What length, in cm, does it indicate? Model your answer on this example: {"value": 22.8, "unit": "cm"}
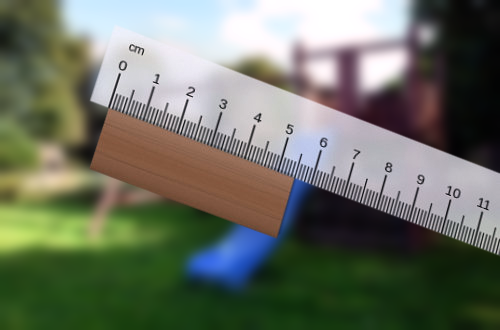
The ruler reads {"value": 5.5, "unit": "cm"}
